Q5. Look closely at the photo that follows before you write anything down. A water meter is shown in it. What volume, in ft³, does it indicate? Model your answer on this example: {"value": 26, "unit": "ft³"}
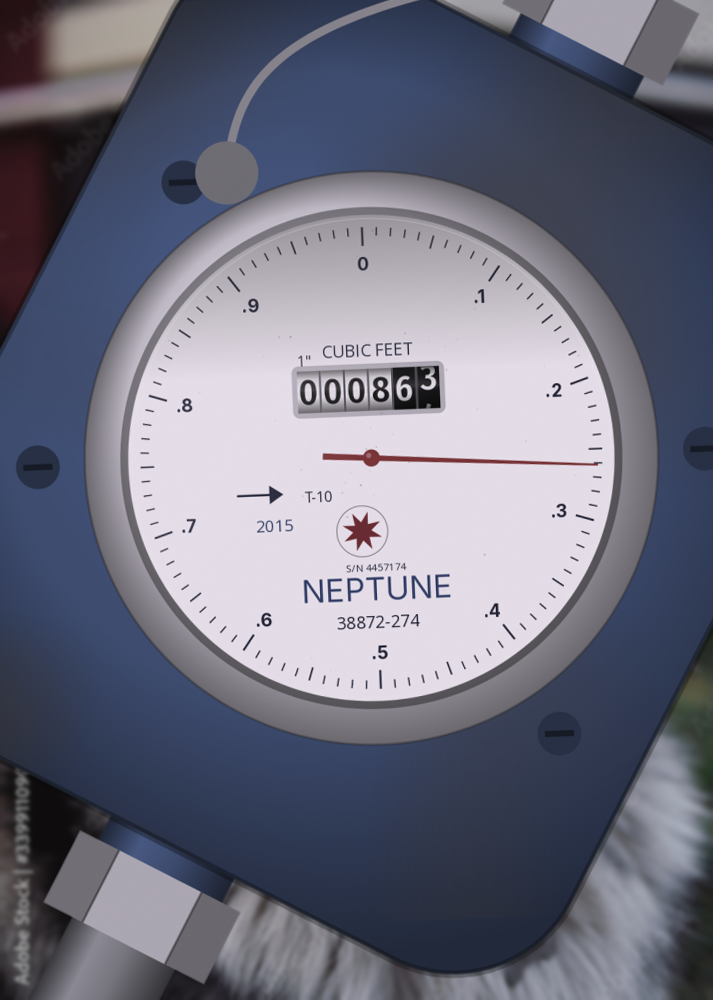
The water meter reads {"value": 863.26, "unit": "ft³"}
